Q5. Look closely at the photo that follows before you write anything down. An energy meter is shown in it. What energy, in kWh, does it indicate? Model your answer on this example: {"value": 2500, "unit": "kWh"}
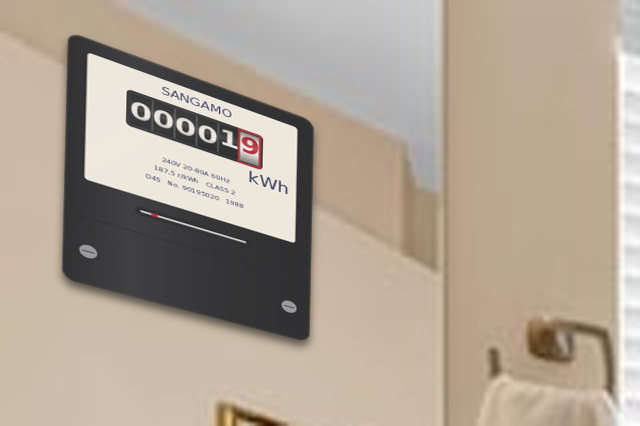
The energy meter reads {"value": 1.9, "unit": "kWh"}
